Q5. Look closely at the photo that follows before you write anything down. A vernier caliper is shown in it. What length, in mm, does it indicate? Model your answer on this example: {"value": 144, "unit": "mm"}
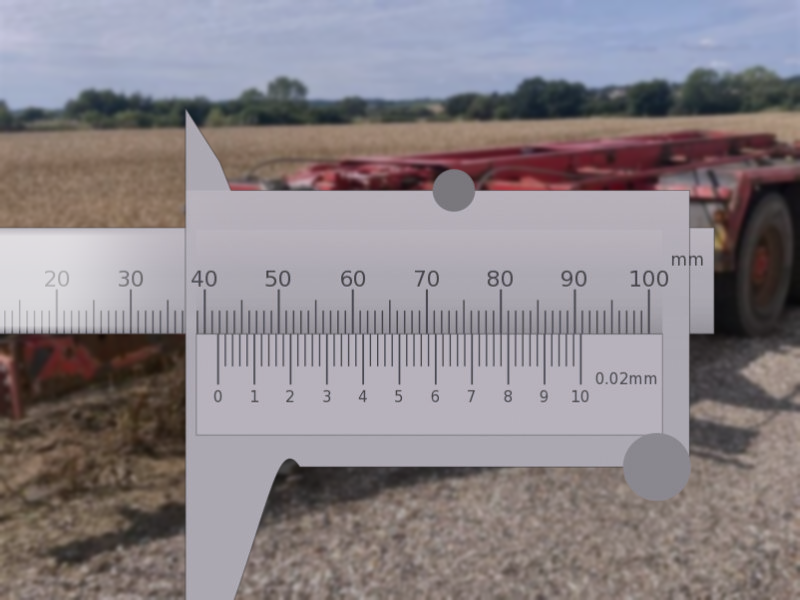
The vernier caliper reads {"value": 41.8, "unit": "mm"}
